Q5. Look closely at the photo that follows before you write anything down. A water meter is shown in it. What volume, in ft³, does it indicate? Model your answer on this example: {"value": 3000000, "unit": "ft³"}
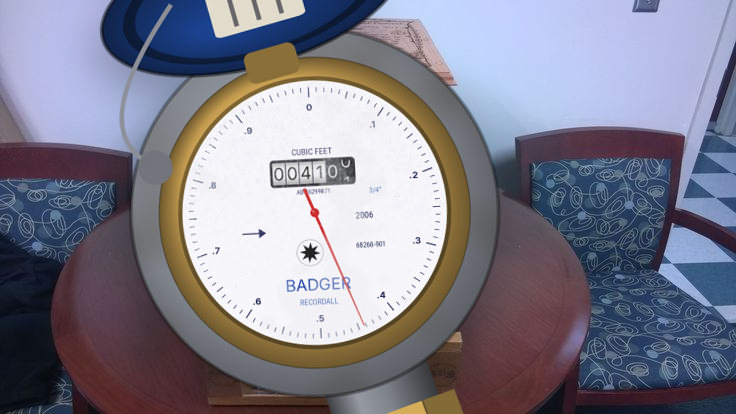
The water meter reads {"value": 4100.44, "unit": "ft³"}
